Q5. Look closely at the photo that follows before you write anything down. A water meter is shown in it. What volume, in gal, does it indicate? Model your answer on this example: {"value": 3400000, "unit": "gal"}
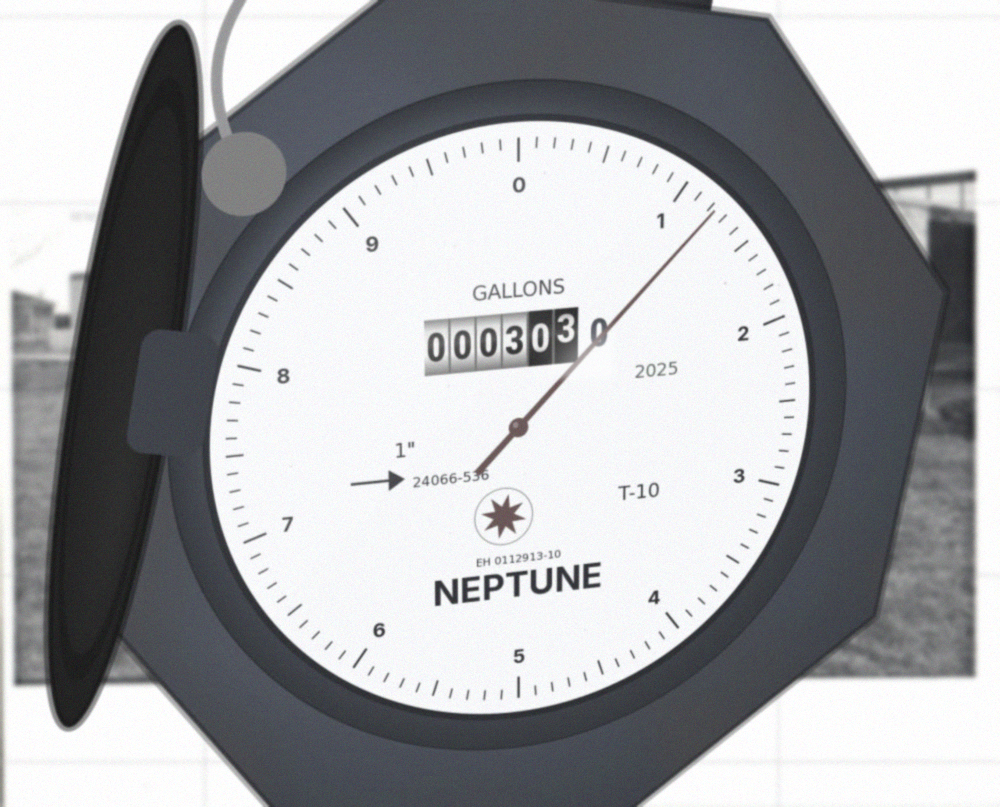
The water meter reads {"value": 3031.2, "unit": "gal"}
